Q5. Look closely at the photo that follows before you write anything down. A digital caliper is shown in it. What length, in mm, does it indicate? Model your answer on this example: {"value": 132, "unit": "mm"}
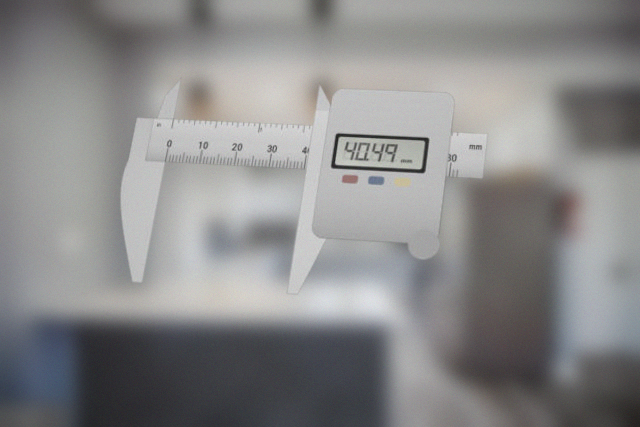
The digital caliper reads {"value": 40.49, "unit": "mm"}
